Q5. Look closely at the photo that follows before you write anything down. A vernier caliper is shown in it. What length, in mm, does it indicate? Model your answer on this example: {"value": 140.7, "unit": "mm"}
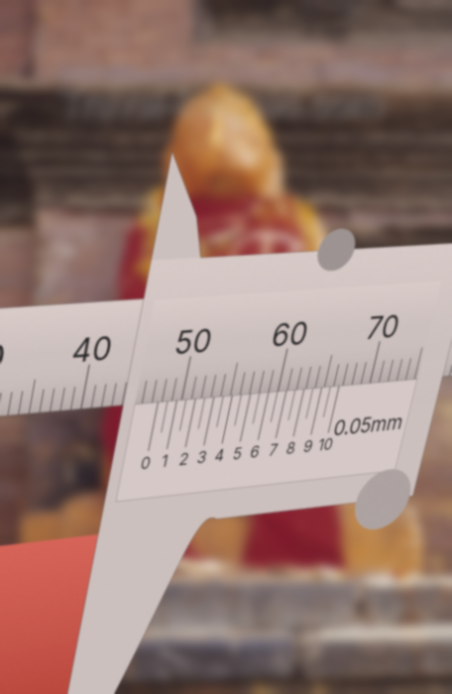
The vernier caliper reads {"value": 47.6, "unit": "mm"}
